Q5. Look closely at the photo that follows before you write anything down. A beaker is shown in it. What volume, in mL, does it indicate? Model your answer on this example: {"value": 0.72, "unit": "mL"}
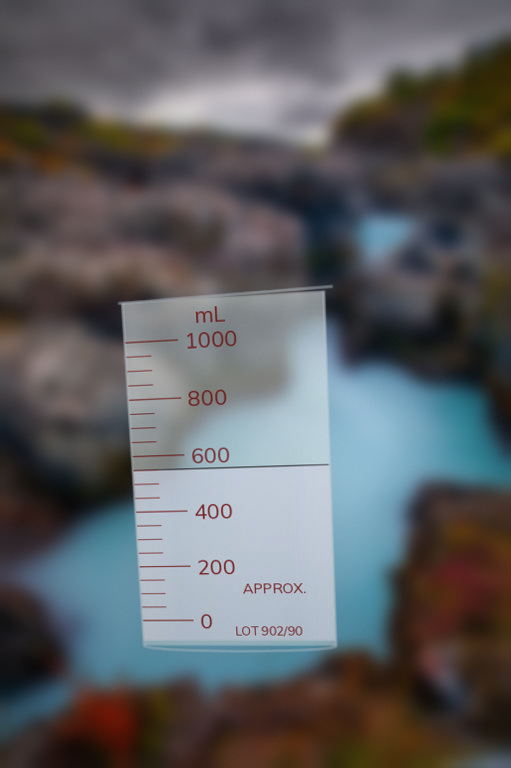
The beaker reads {"value": 550, "unit": "mL"}
